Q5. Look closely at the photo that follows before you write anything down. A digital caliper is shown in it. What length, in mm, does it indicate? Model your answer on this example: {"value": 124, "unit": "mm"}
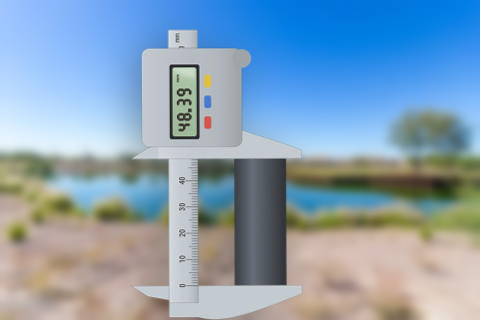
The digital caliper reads {"value": 48.39, "unit": "mm"}
